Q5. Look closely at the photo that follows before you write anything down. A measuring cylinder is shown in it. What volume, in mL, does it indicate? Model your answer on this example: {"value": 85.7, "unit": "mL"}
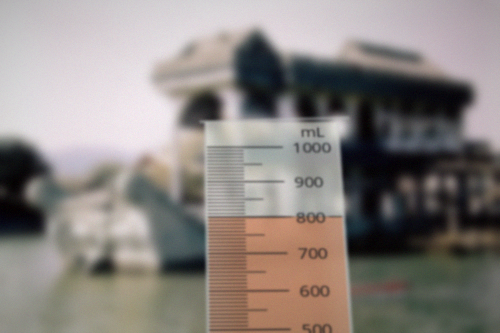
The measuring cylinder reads {"value": 800, "unit": "mL"}
